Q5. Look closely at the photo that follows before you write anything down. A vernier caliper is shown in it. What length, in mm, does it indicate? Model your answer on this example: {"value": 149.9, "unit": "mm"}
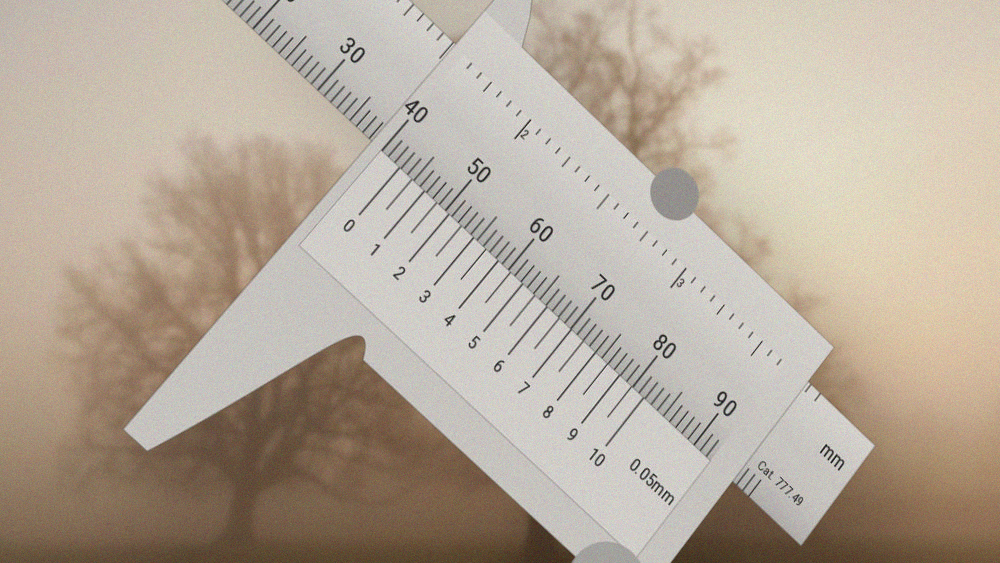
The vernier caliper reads {"value": 42.8, "unit": "mm"}
